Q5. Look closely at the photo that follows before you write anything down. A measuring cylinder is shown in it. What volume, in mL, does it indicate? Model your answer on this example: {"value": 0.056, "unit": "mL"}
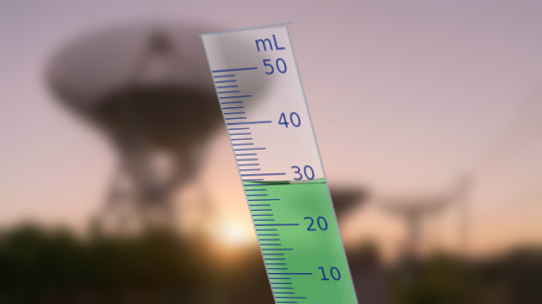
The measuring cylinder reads {"value": 28, "unit": "mL"}
